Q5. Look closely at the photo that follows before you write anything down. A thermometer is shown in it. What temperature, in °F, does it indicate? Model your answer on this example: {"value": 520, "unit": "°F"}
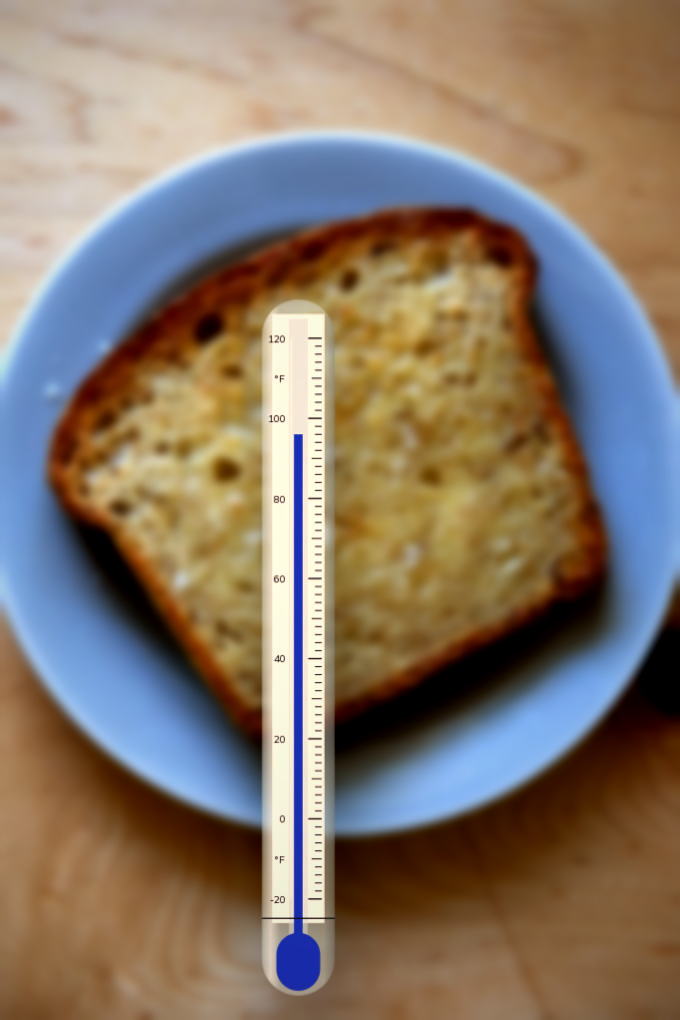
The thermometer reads {"value": 96, "unit": "°F"}
